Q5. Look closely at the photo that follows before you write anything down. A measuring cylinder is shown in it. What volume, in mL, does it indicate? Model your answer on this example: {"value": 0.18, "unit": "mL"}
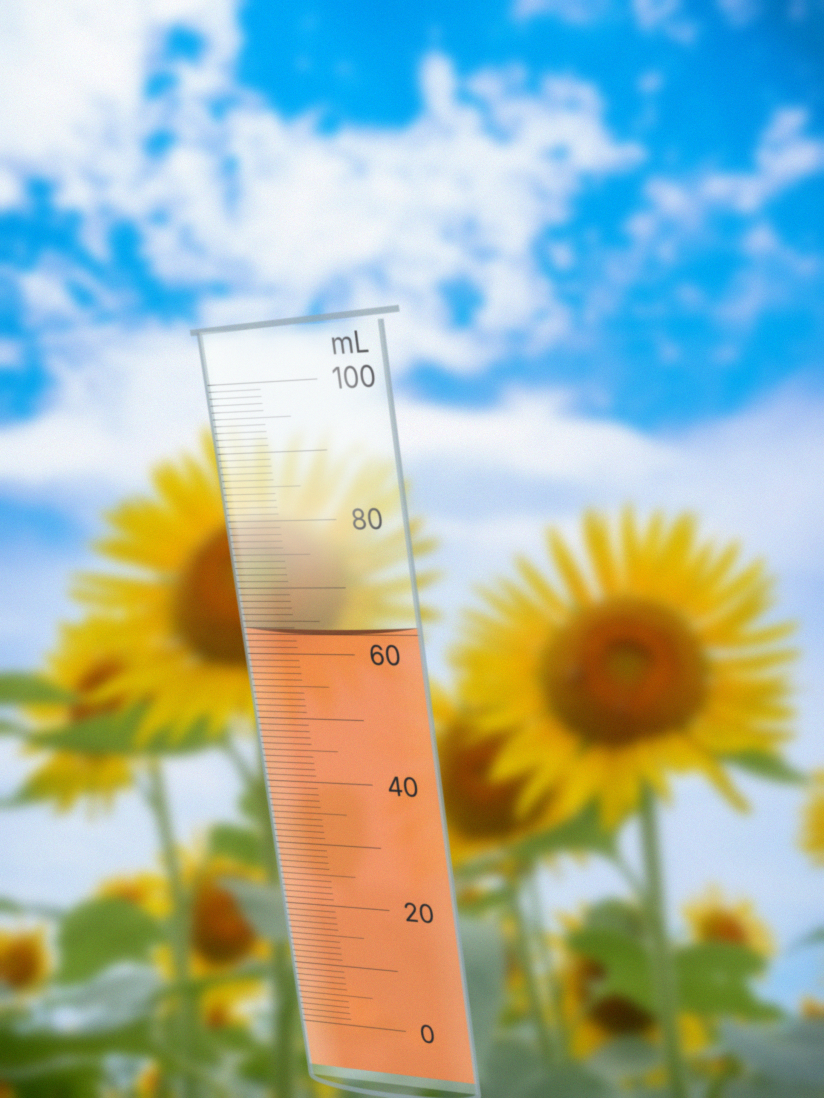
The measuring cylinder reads {"value": 63, "unit": "mL"}
